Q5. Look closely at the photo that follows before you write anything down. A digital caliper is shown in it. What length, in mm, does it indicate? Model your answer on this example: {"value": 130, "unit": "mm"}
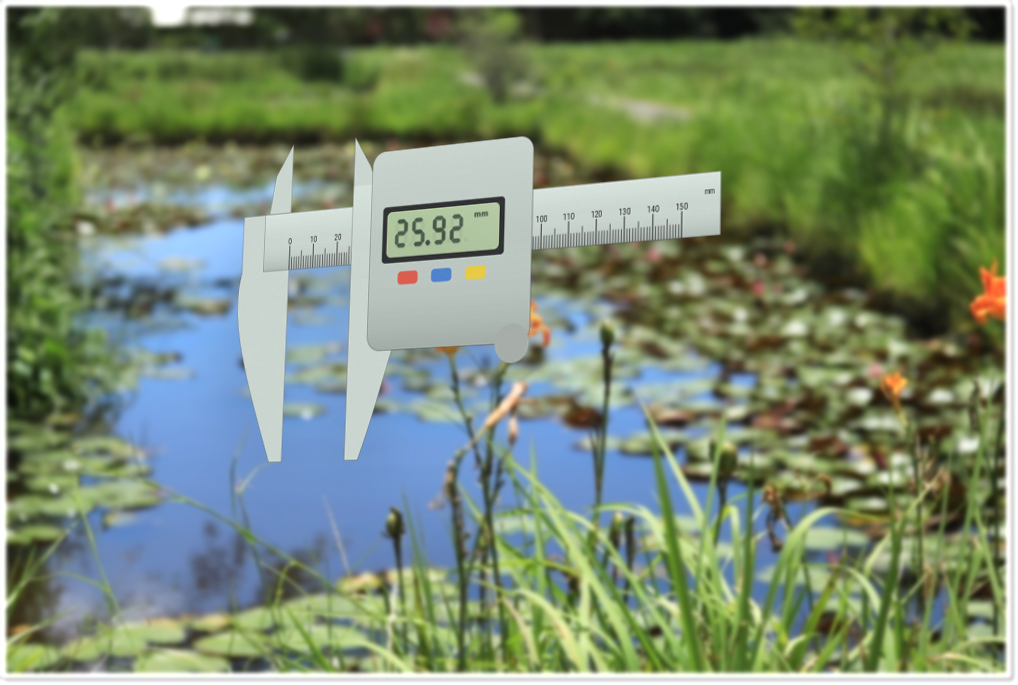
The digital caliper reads {"value": 25.92, "unit": "mm"}
